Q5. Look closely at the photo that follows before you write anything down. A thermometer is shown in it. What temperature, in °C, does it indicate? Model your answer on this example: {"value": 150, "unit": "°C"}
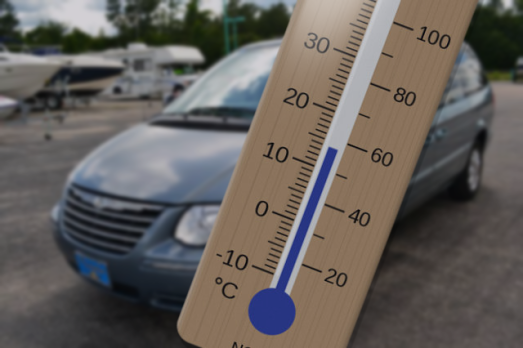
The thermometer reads {"value": 14, "unit": "°C"}
